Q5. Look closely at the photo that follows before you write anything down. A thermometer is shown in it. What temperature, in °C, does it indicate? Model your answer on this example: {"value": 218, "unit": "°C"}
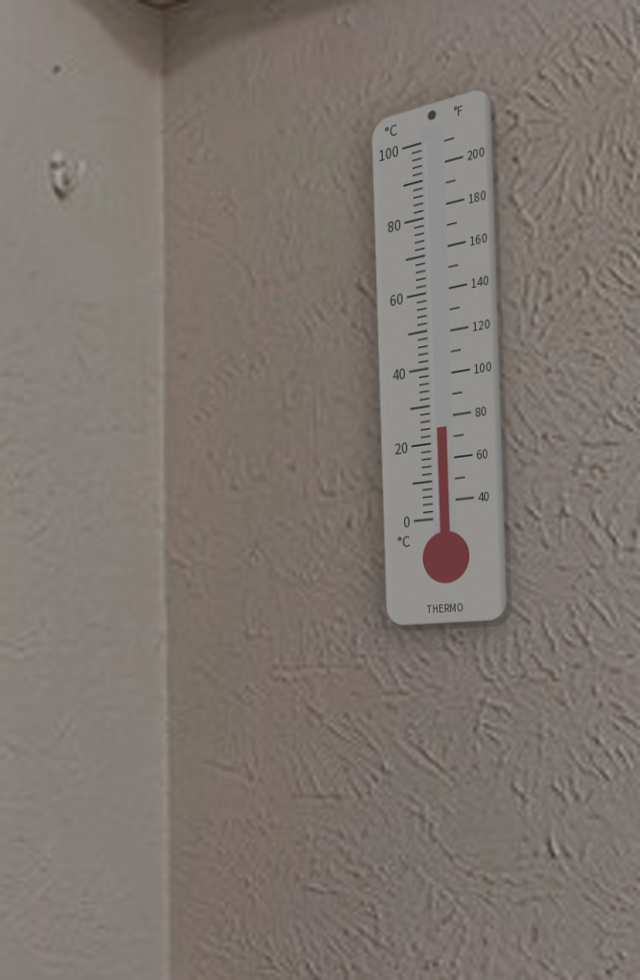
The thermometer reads {"value": 24, "unit": "°C"}
